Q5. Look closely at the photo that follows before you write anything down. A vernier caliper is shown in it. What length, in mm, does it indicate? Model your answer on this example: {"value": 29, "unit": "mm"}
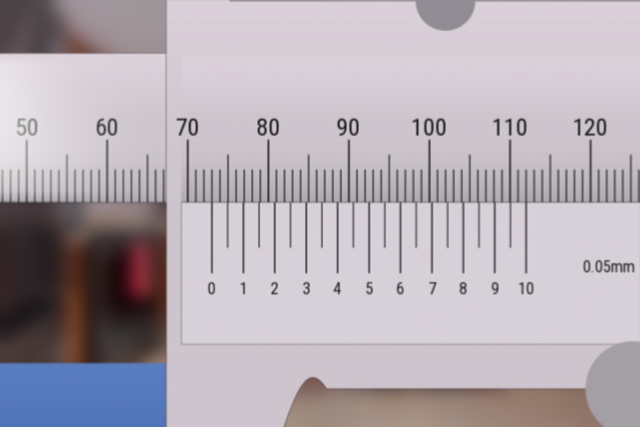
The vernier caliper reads {"value": 73.0, "unit": "mm"}
